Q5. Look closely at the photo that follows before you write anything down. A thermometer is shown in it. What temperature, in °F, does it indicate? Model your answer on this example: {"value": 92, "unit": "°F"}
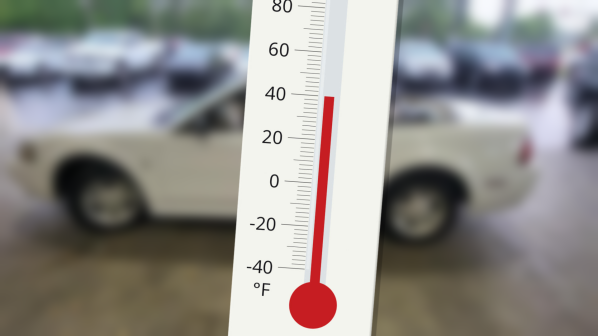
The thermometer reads {"value": 40, "unit": "°F"}
